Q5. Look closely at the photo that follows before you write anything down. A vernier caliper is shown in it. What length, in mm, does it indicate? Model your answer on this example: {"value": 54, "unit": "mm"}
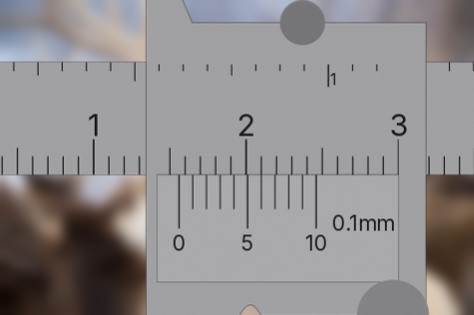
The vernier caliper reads {"value": 15.6, "unit": "mm"}
